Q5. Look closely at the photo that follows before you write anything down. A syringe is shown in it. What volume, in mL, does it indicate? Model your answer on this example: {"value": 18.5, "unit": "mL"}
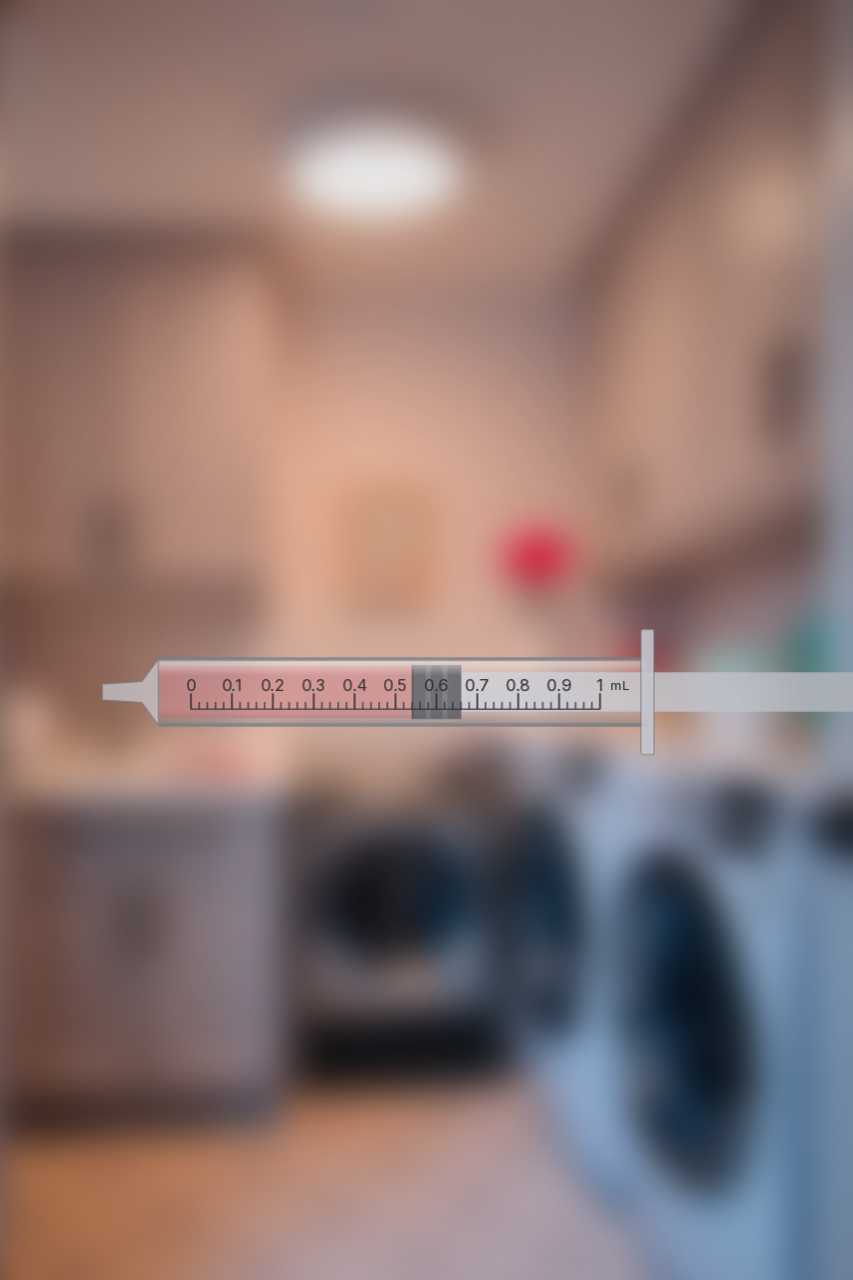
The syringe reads {"value": 0.54, "unit": "mL"}
